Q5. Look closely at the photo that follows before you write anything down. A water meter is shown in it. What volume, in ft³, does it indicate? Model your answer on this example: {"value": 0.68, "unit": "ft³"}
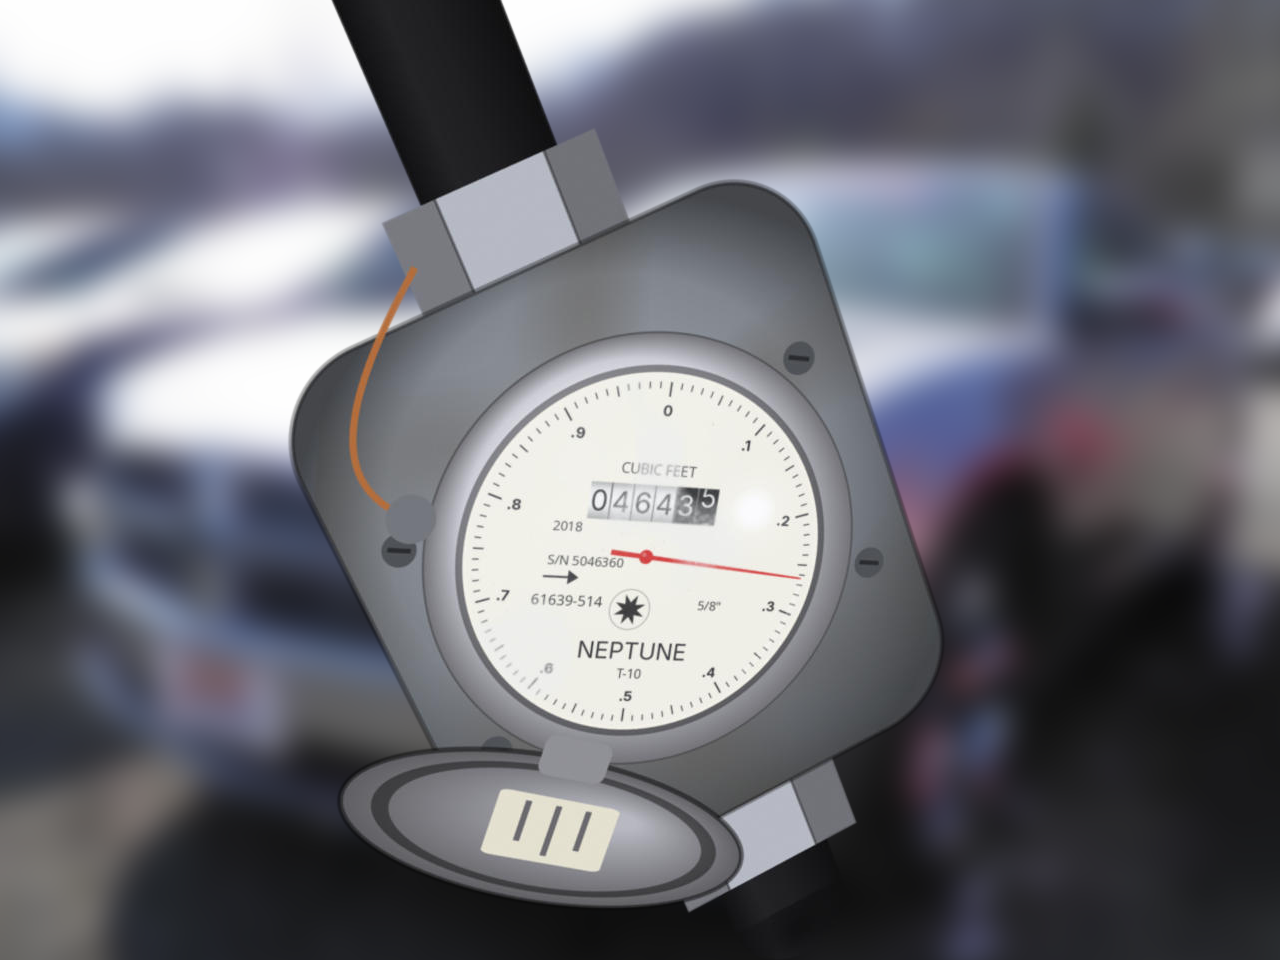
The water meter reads {"value": 46435.26, "unit": "ft³"}
